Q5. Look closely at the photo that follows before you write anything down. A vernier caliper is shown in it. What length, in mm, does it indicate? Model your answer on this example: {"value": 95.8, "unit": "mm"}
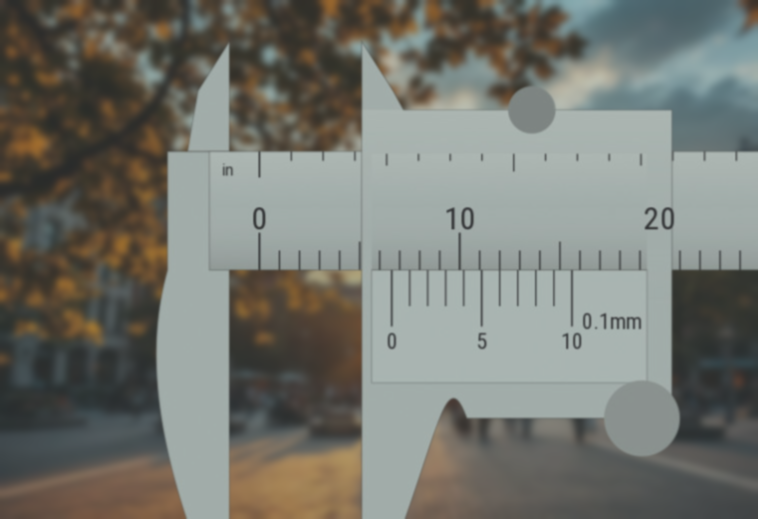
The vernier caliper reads {"value": 6.6, "unit": "mm"}
